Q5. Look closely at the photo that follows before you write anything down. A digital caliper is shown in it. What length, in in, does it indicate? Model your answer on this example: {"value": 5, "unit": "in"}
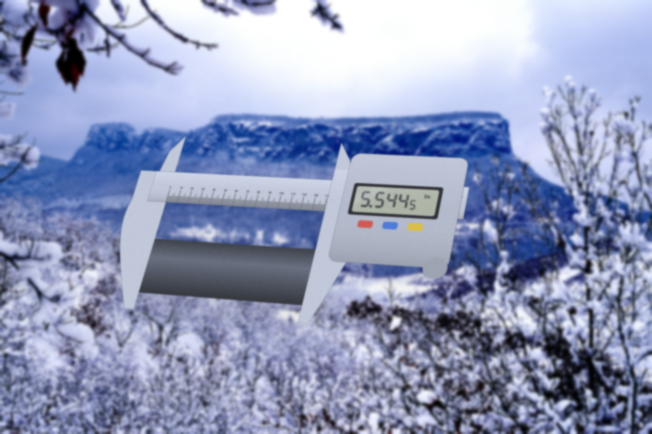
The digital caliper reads {"value": 5.5445, "unit": "in"}
